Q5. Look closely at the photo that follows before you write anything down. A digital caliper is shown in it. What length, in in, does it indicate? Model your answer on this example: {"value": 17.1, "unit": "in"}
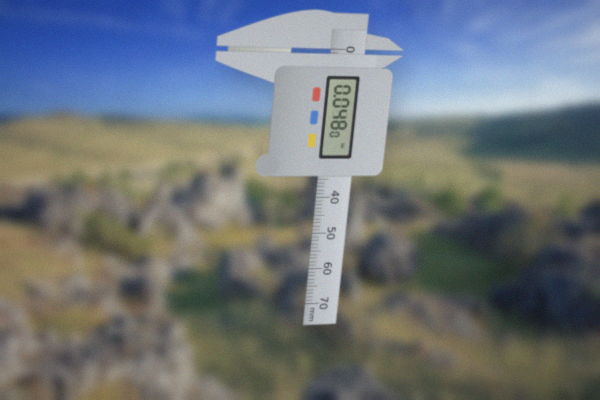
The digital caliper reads {"value": 0.0480, "unit": "in"}
